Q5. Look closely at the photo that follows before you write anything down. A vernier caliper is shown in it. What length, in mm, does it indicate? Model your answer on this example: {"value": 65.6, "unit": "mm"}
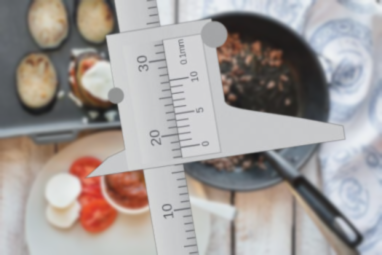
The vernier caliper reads {"value": 18.2, "unit": "mm"}
